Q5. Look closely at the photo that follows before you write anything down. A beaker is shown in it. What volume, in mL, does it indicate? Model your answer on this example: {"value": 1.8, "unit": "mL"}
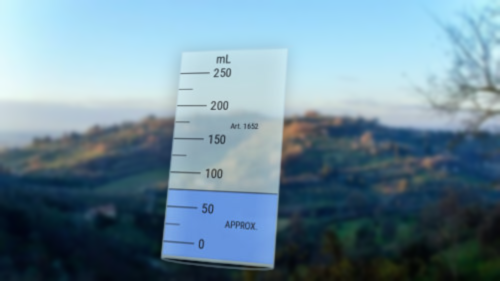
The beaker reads {"value": 75, "unit": "mL"}
